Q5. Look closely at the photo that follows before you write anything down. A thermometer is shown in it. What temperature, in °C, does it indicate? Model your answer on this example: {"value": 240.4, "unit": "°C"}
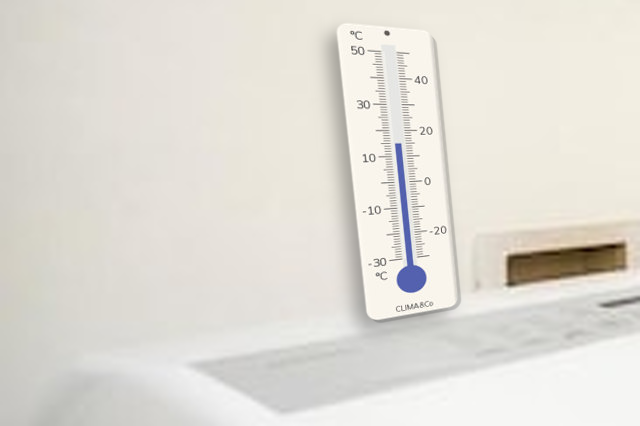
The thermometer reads {"value": 15, "unit": "°C"}
